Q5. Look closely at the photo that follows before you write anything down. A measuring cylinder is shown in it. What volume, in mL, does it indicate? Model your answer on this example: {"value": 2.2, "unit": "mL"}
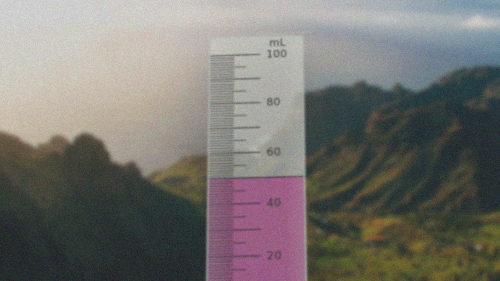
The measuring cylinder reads {"value": 50, "unit": "mL"}
